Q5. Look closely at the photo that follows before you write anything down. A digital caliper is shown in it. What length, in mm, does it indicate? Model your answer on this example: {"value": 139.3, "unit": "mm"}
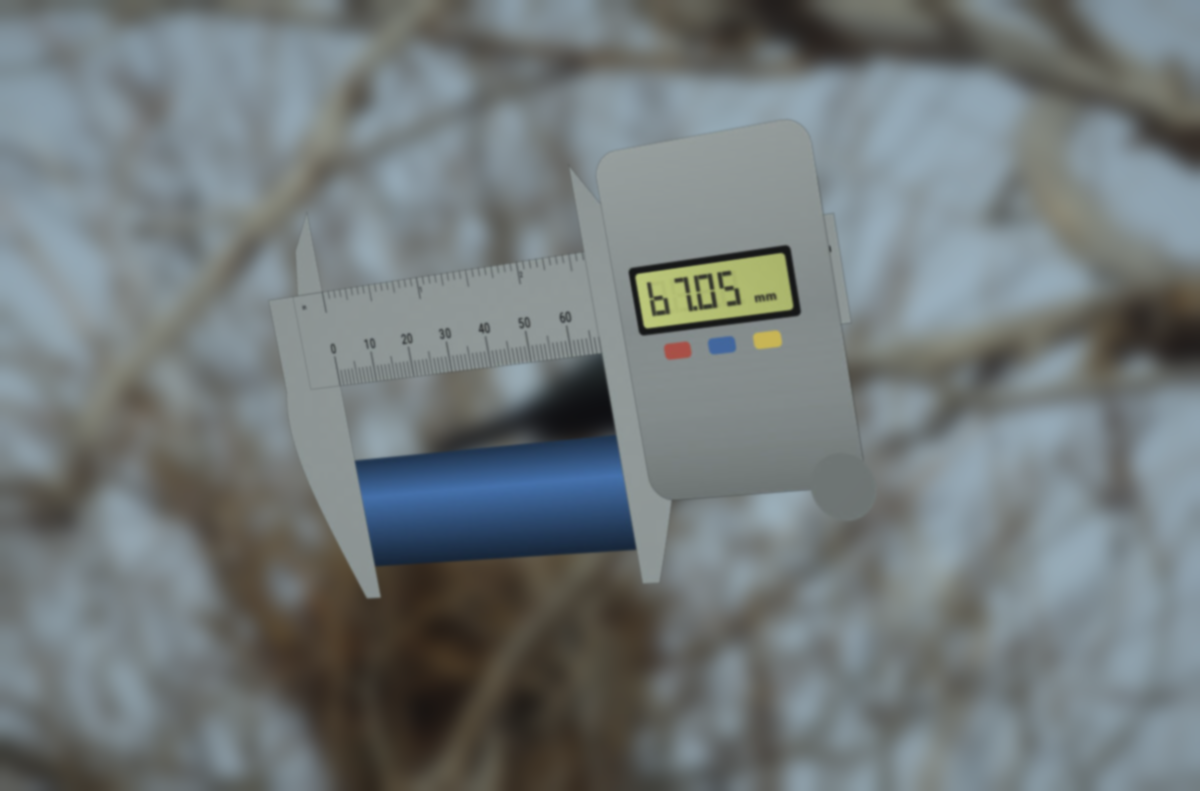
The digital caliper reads {"value": 67.05, "unit": "mm"}
